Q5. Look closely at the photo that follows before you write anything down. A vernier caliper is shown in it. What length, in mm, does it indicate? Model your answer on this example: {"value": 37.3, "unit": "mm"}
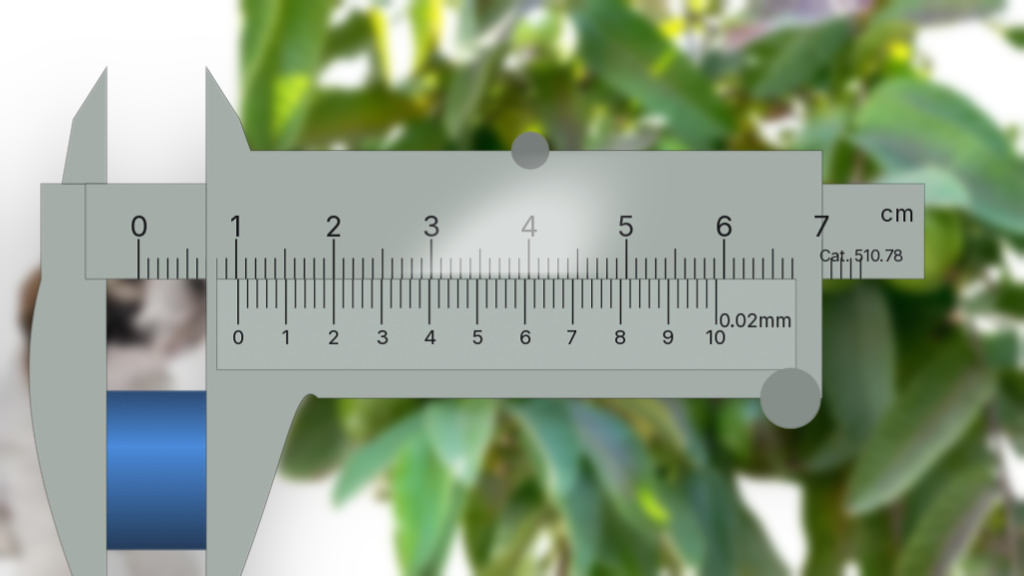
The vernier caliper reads {"value": 10.2, "unit": "mm"}
